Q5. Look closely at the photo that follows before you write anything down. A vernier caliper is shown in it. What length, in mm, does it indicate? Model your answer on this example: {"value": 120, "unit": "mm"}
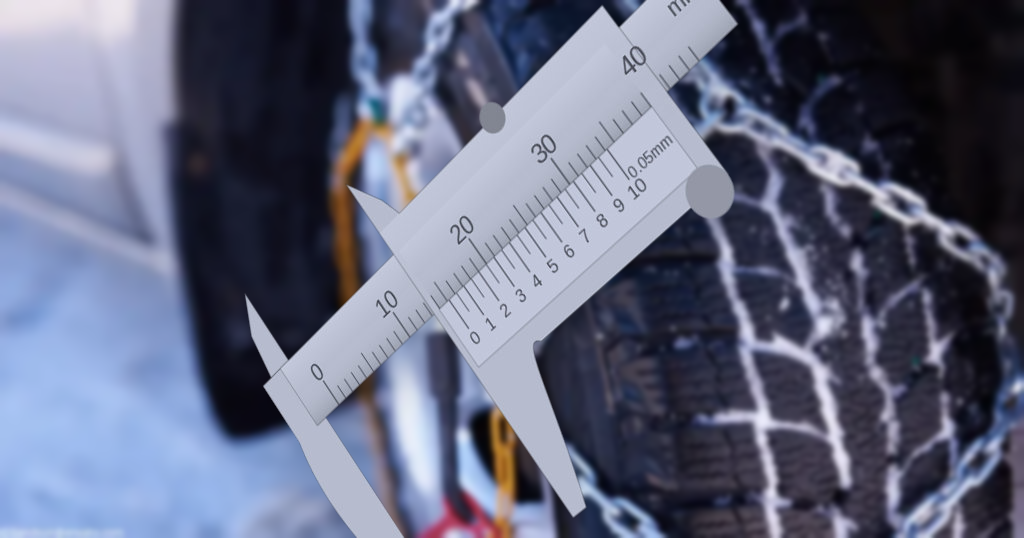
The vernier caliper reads {"value": 15.2, "unit": "mm"}
